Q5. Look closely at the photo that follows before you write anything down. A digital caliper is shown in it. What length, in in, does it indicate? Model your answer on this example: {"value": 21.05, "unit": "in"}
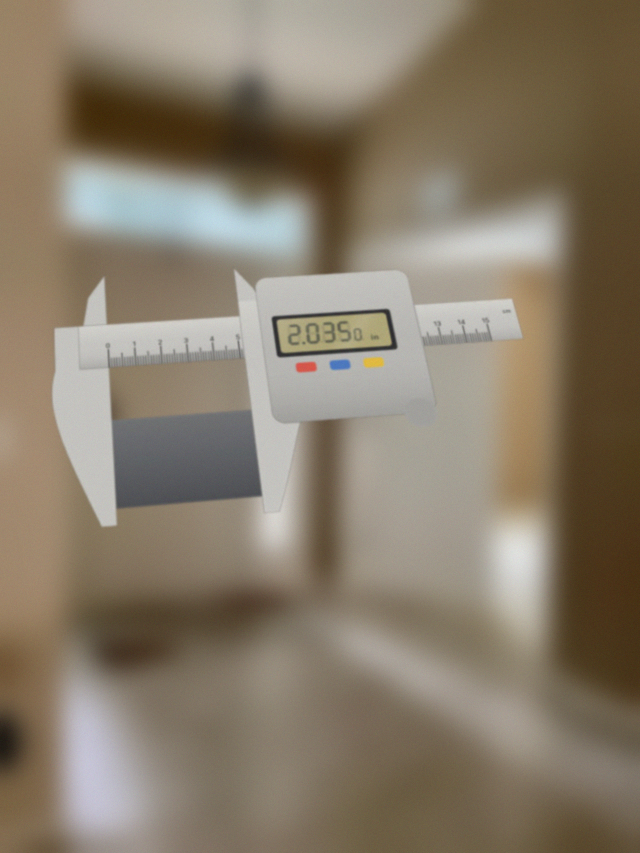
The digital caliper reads {"value": 2.0350, "unit": "in"}
